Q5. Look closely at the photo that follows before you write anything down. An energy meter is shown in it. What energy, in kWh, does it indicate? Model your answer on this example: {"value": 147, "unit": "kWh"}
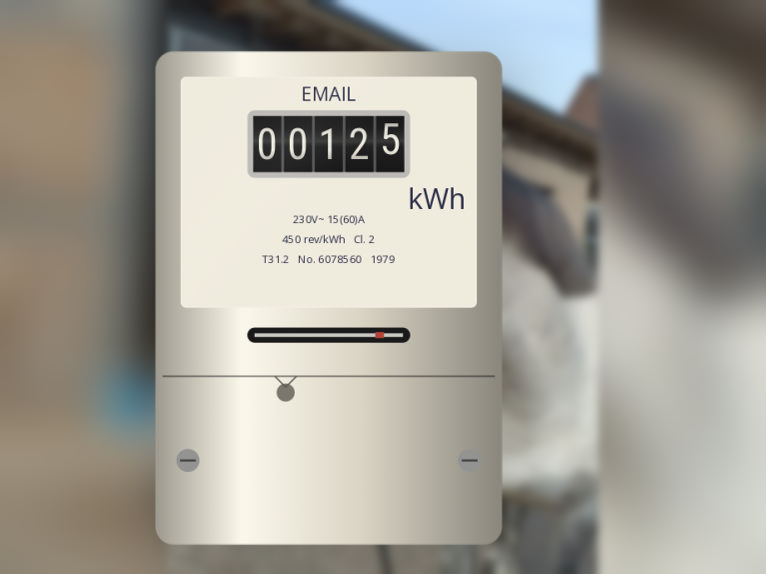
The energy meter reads {"value": 125, "unit": "kWh"}
